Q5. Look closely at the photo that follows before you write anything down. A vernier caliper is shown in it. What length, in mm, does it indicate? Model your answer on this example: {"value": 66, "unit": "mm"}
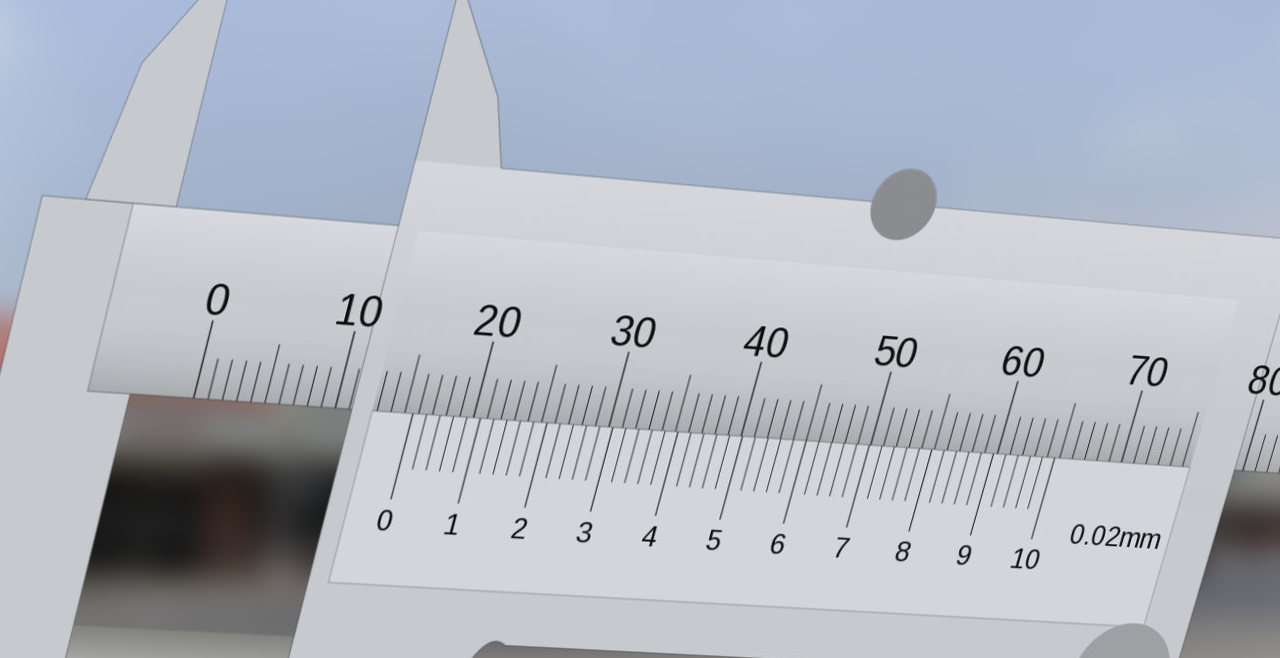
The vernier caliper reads {"value": 15.6, "unit": "mm"}
